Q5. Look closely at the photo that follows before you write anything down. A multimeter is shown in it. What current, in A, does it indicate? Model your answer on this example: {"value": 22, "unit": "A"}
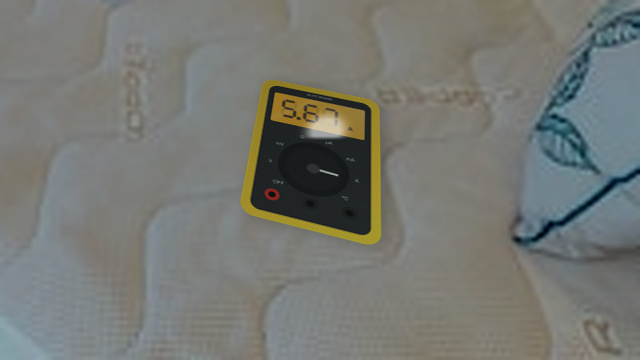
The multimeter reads {"value": 5.67, "unit": "A"}
